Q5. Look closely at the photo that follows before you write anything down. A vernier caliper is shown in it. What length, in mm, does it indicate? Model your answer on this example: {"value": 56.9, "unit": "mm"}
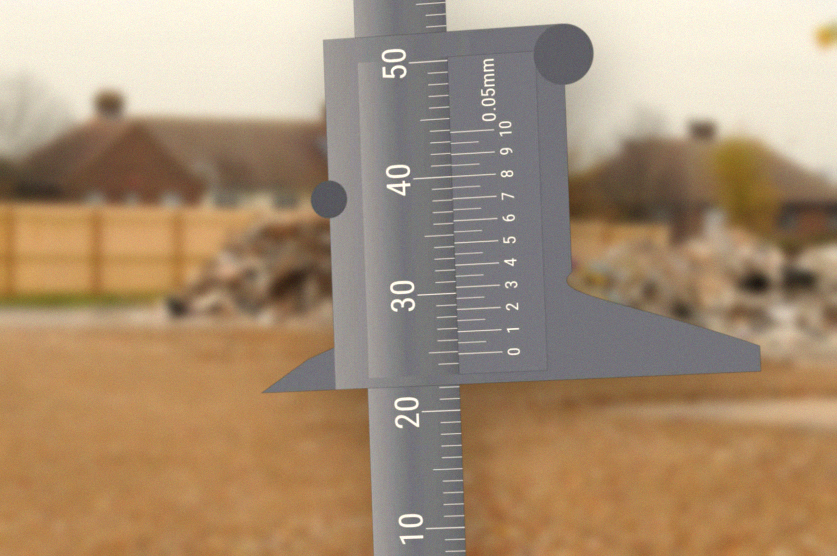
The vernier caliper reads {"value": 24.8, "unit": "mm"}
